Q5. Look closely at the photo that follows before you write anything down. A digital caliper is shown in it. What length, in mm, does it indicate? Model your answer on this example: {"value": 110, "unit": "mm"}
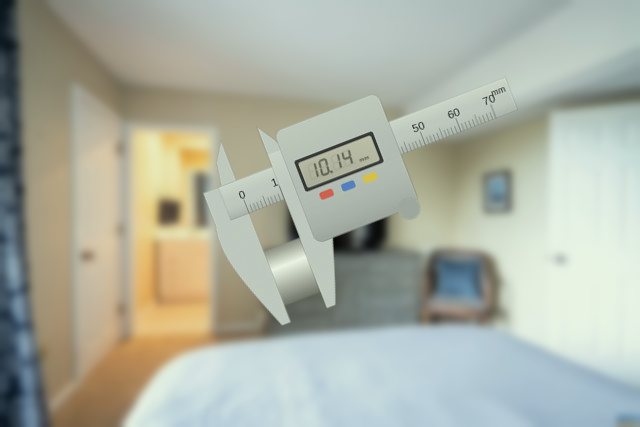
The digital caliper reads {"value": 10.14, "unit": "mm"}
